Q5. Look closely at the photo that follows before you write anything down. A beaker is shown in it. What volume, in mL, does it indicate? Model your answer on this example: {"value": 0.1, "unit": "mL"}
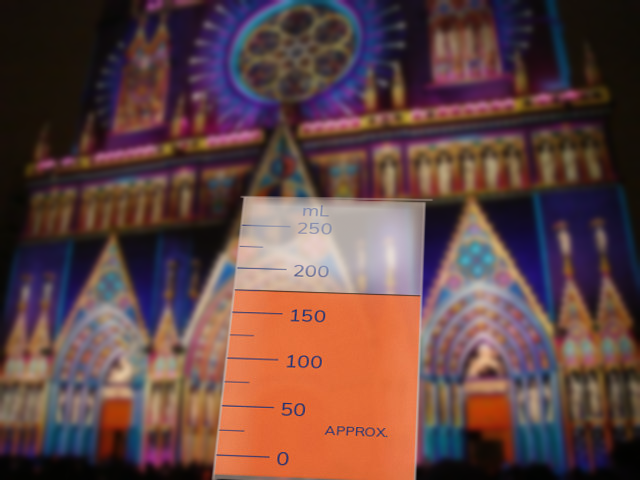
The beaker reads {"value": 175, "unit": "mL"}
